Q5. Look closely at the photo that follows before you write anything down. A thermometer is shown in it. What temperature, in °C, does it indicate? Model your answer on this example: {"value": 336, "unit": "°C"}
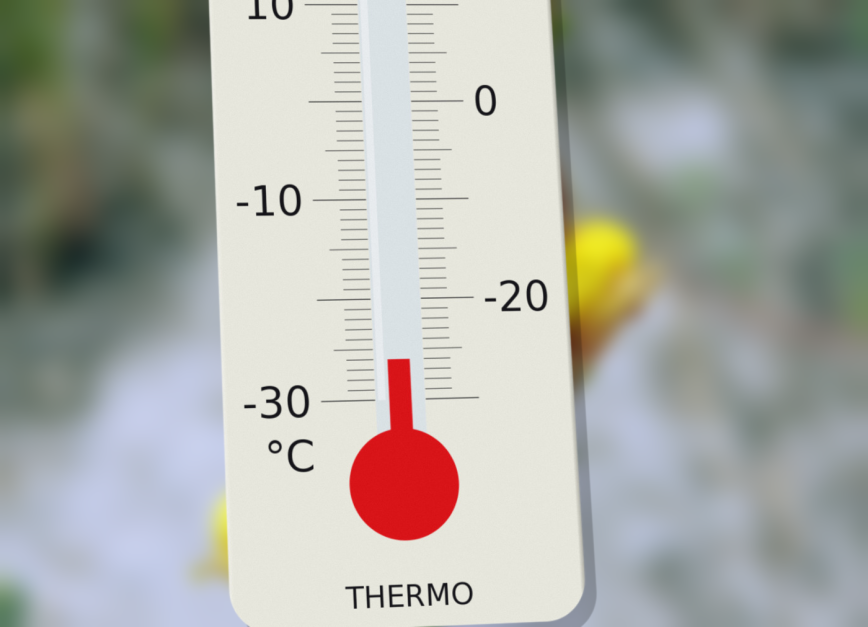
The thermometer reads {"value": -26, "unit": "°C"}
